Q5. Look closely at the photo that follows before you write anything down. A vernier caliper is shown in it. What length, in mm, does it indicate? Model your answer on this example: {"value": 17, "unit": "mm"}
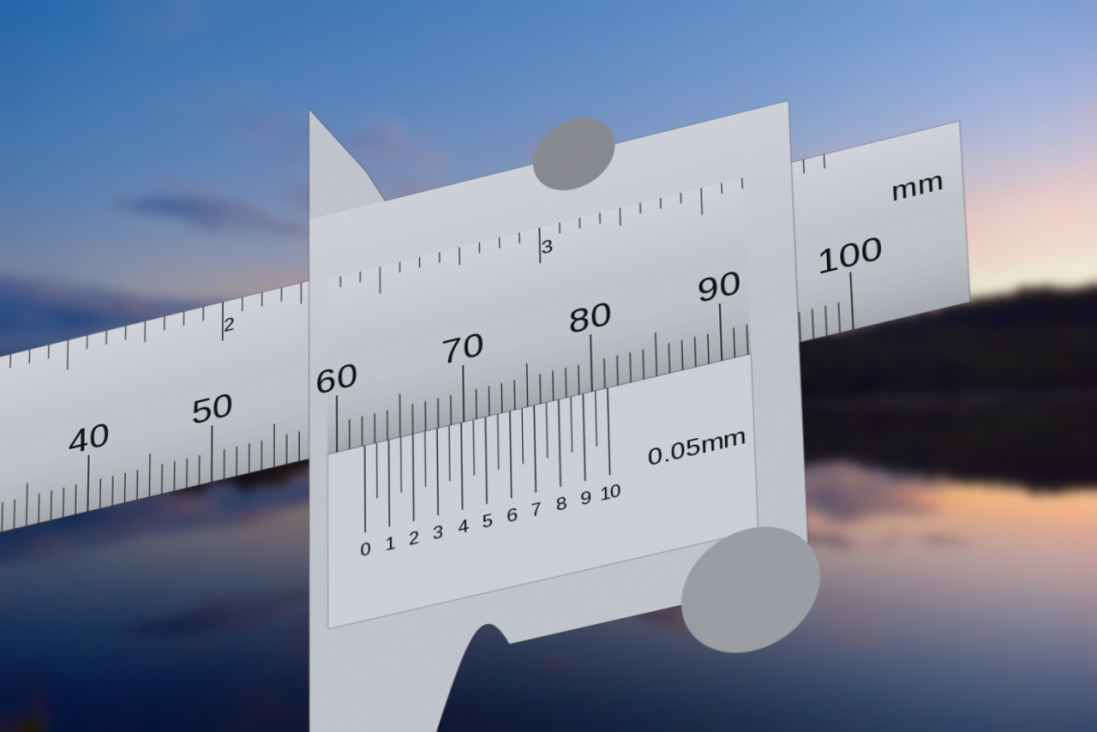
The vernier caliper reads {"value": 62.2, "unit": "mm"}
